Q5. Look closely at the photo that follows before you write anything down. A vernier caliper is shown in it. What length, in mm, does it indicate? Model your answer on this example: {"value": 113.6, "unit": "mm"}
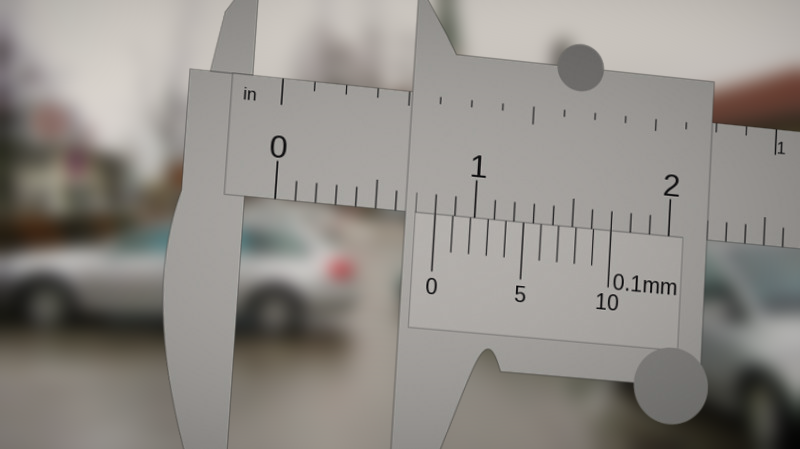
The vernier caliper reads {"value": 8.0, "unit": "mm"}
